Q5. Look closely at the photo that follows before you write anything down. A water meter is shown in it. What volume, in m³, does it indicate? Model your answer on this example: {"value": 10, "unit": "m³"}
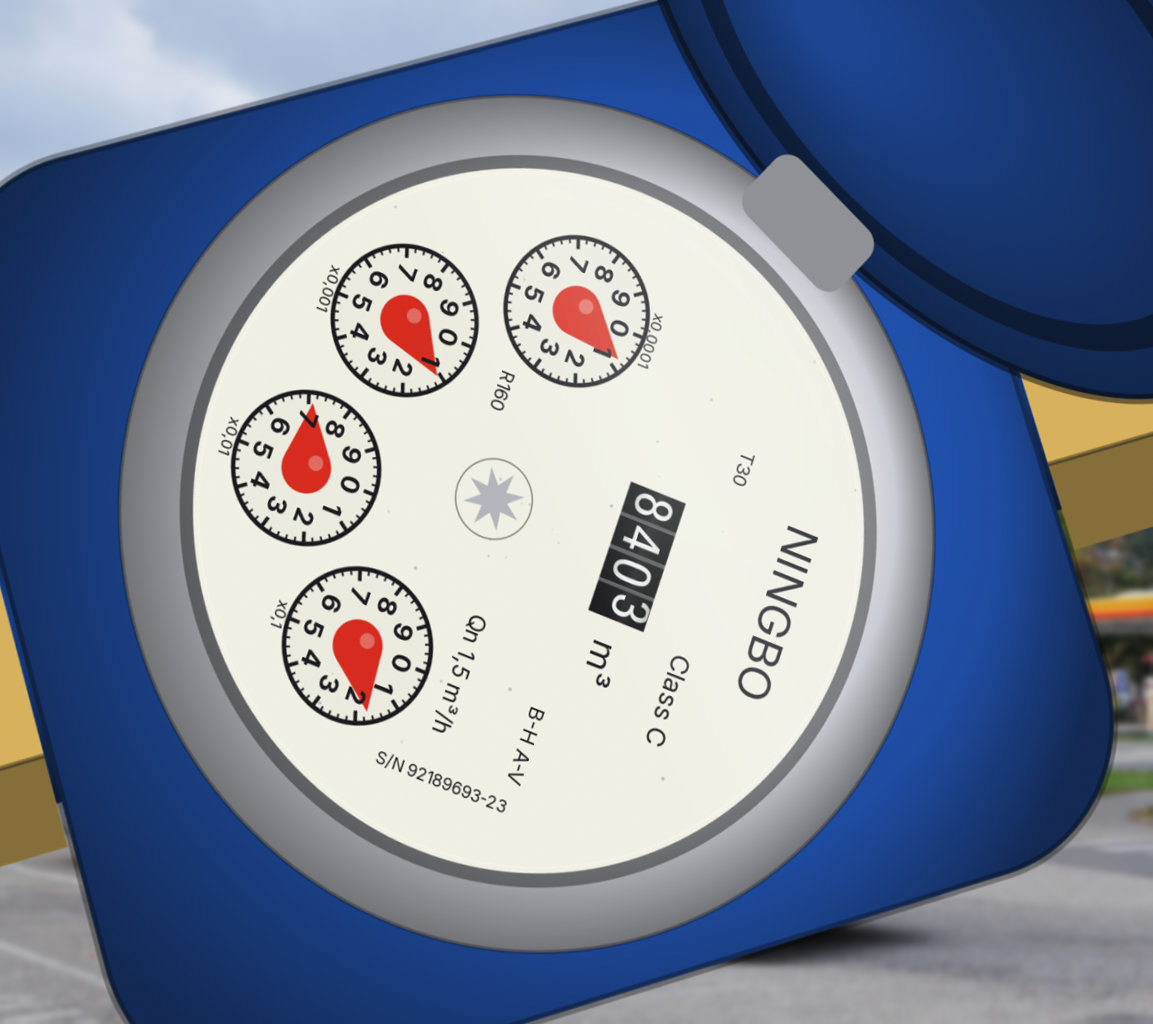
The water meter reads {"value": 8403.1710, "unit": "m³"}
